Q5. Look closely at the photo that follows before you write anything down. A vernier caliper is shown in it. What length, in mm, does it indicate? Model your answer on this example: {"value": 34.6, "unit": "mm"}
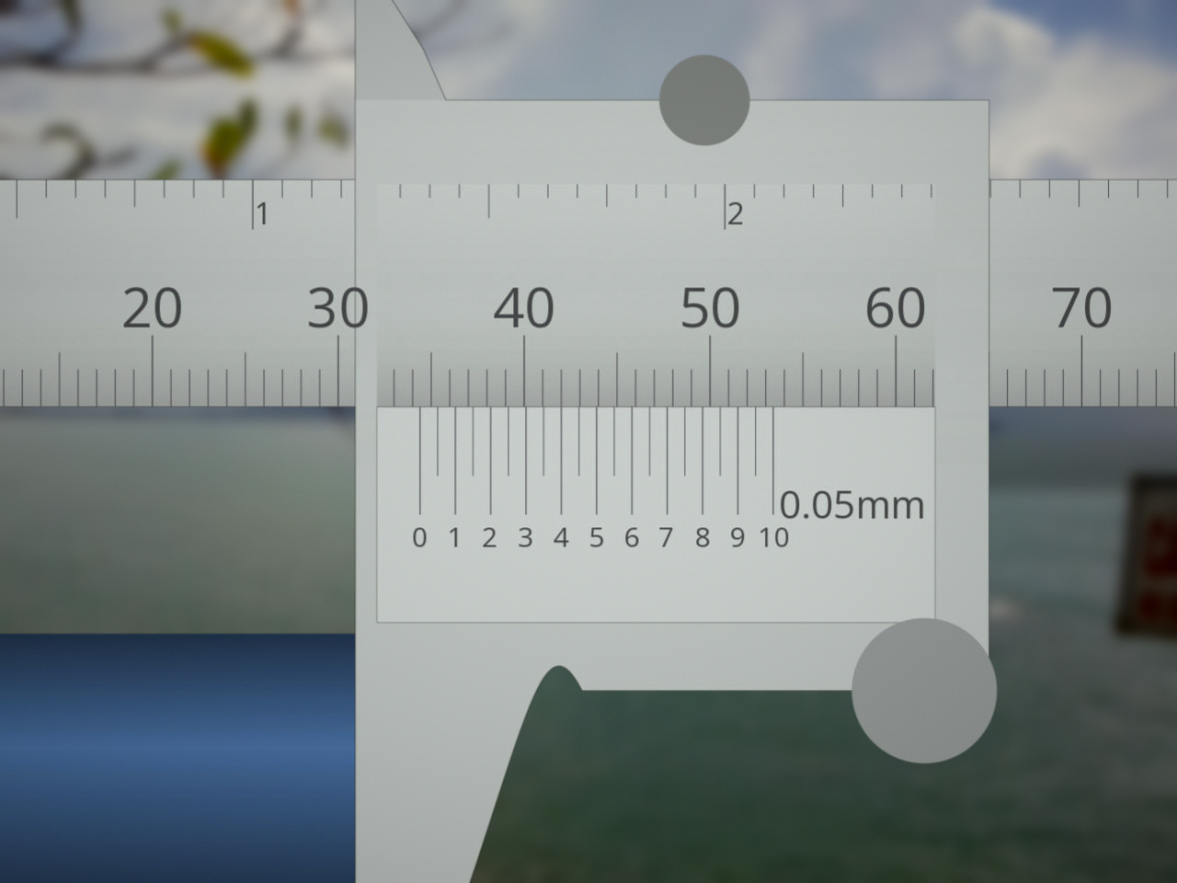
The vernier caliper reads {"value": 34.4, "unit": "mm"}
